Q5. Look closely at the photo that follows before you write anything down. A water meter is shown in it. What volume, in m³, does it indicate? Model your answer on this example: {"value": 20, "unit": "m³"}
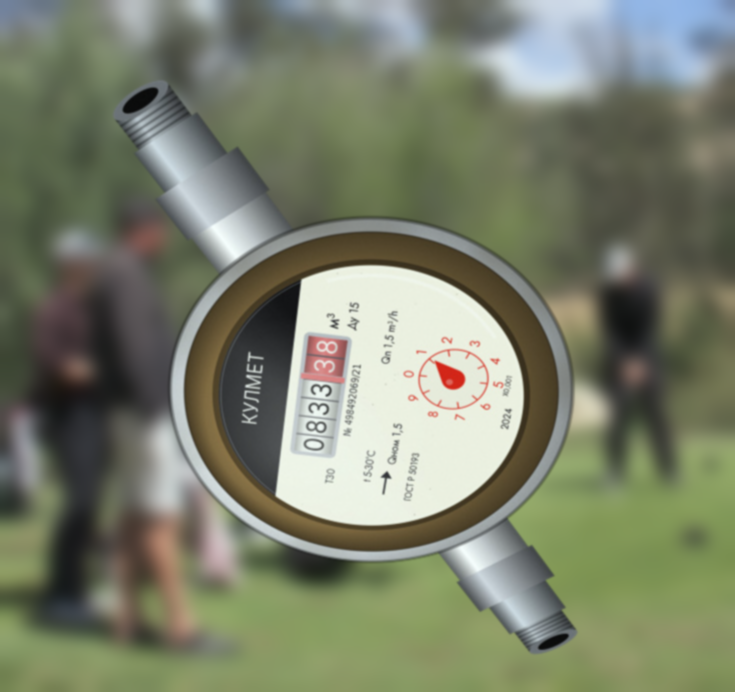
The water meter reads {"value": 833.381, "unit": "m³"}
